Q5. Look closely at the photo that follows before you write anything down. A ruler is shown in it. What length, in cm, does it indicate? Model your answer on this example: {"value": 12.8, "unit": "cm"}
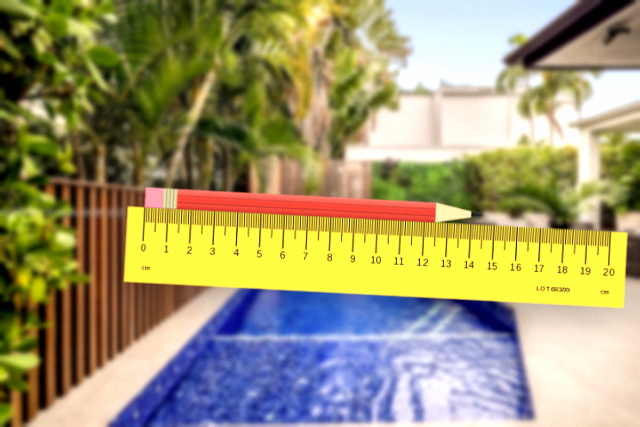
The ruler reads {"value": 14.5, "unit": "cm"}
